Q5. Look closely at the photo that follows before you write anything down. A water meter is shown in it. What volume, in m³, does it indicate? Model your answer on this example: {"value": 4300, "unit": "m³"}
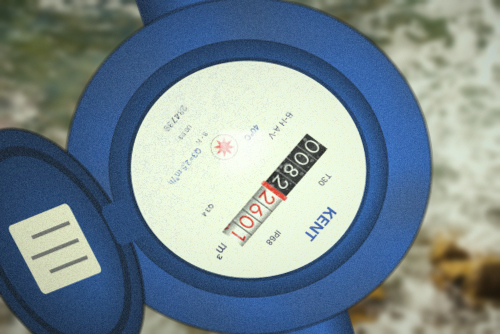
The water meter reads {"value": 82.2601, "unit": "m³"}
